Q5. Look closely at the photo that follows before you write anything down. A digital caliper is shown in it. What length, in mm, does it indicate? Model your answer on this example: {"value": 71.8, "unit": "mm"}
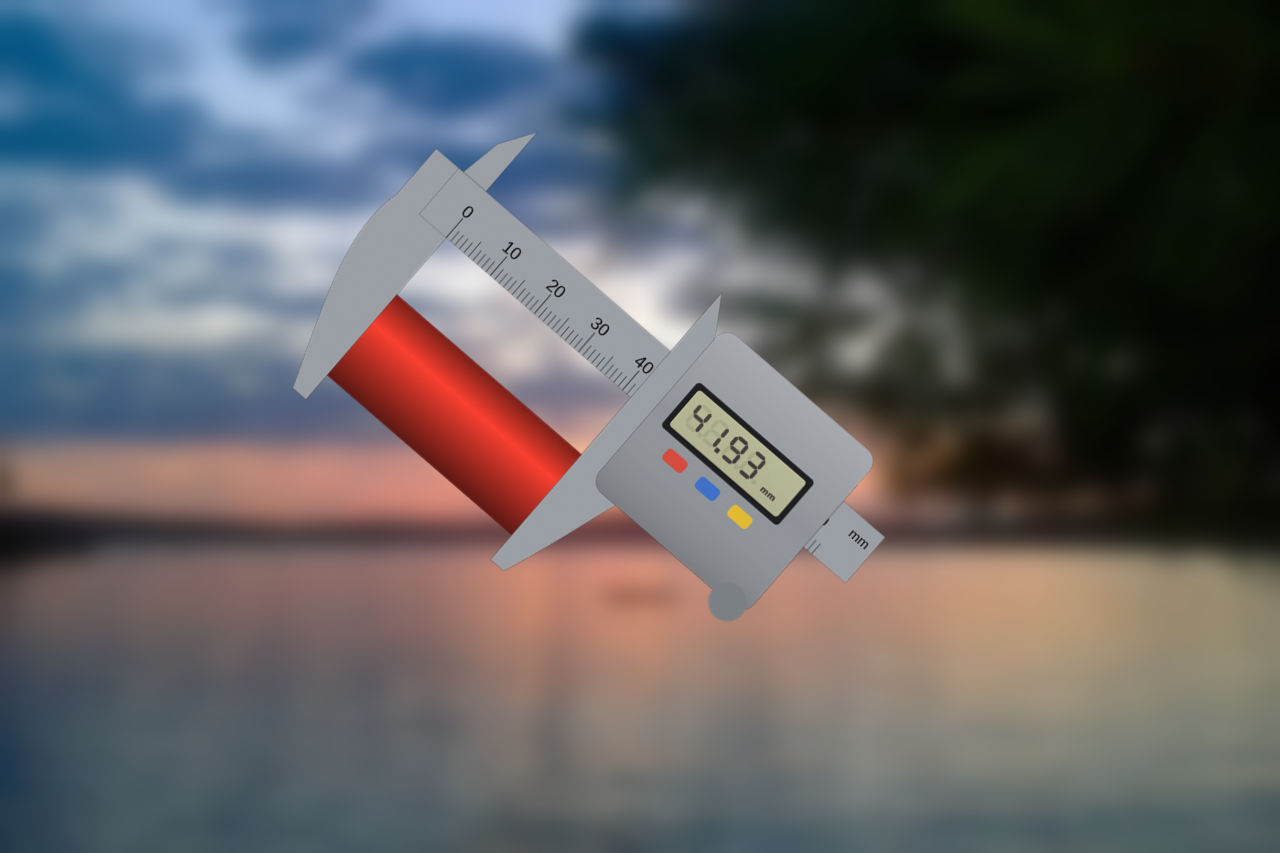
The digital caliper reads {"value": 41.93, "unit": "mm"}
